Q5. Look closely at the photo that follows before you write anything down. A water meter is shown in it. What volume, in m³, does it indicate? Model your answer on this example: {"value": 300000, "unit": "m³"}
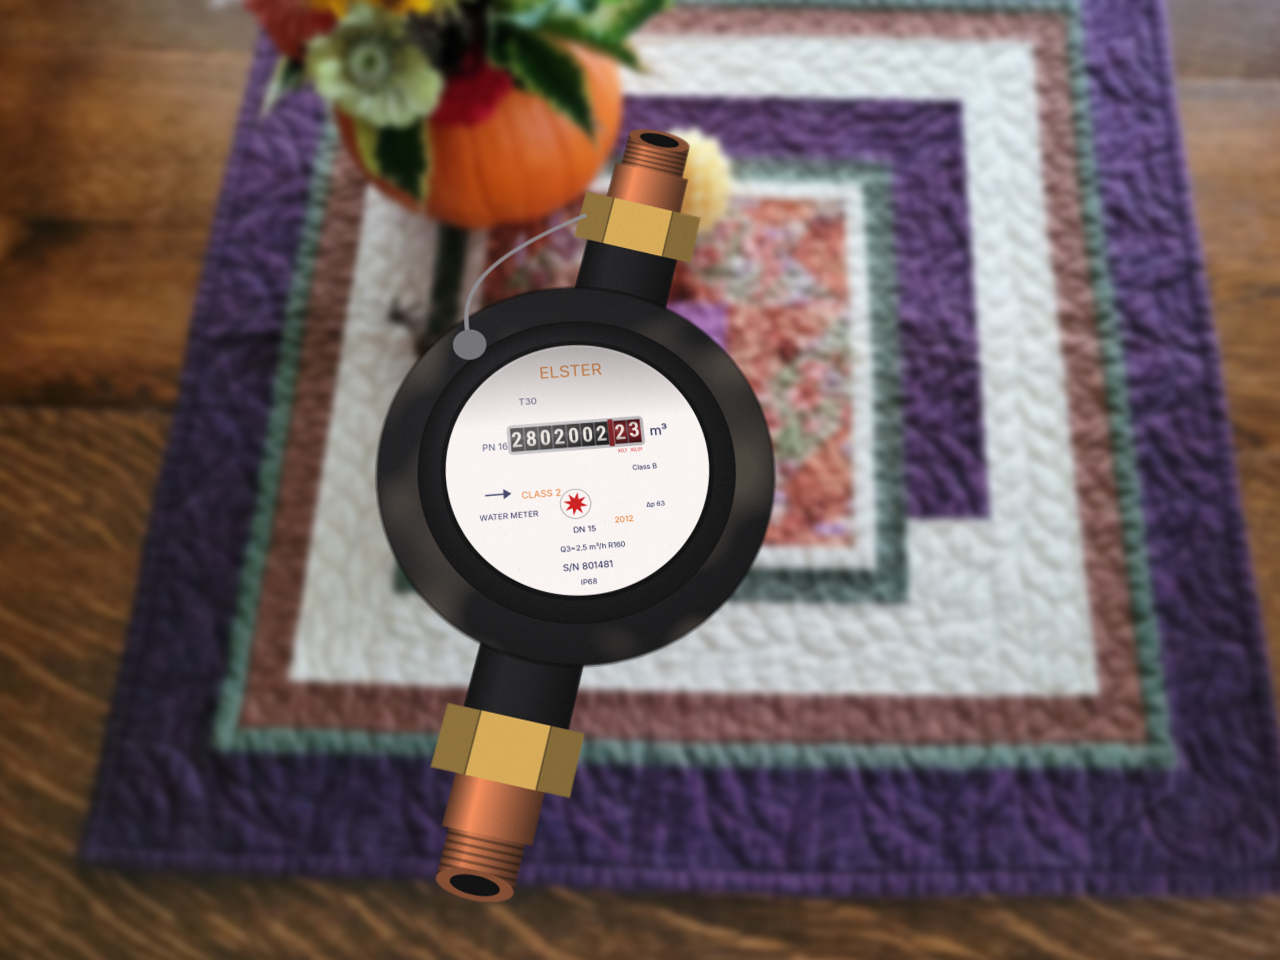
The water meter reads {"value": 2802002.23, "unit": "m³"}
